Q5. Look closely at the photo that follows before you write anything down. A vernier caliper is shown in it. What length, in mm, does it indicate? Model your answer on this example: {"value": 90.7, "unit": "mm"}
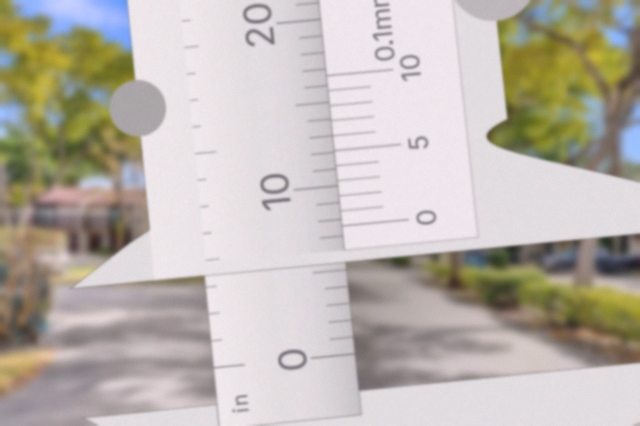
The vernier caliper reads {"value": 7.6, "unit": "mm"}
